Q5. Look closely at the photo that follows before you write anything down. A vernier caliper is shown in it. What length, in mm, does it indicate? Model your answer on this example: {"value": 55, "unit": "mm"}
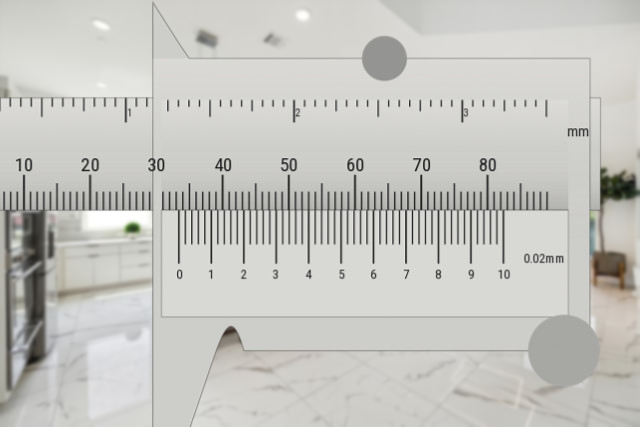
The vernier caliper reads {"value": 33.4, "unit": "mm"}
